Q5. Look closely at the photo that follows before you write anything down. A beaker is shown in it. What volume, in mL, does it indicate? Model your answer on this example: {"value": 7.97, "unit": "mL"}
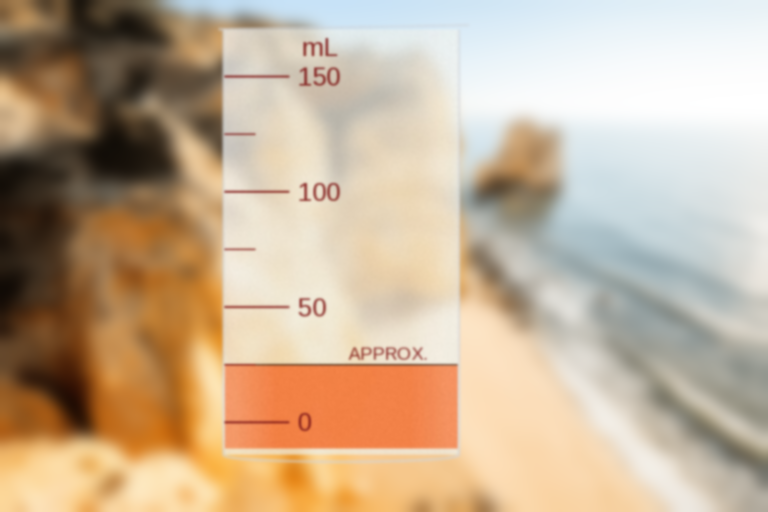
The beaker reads {"value": 25, "unit": "mL"}
